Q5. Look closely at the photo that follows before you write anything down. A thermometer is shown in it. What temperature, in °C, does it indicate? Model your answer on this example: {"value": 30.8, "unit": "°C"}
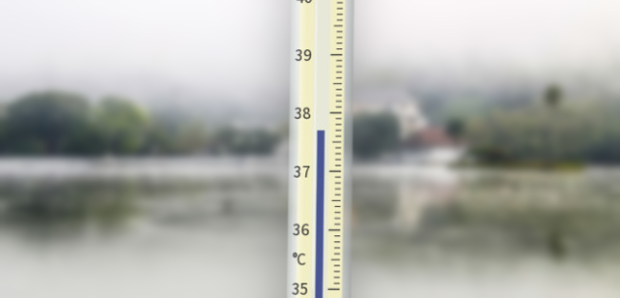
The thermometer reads {"value": 37.7, "unit": "°C"}
